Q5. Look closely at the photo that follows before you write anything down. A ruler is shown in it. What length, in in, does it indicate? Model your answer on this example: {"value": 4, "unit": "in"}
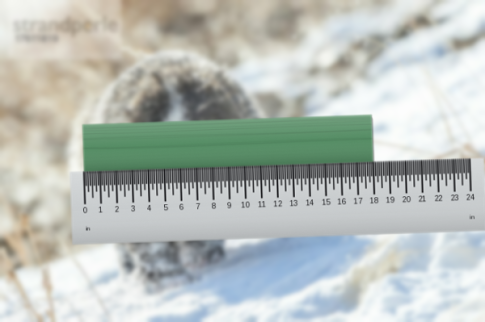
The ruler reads {"value": 18, "unit": "in"}
